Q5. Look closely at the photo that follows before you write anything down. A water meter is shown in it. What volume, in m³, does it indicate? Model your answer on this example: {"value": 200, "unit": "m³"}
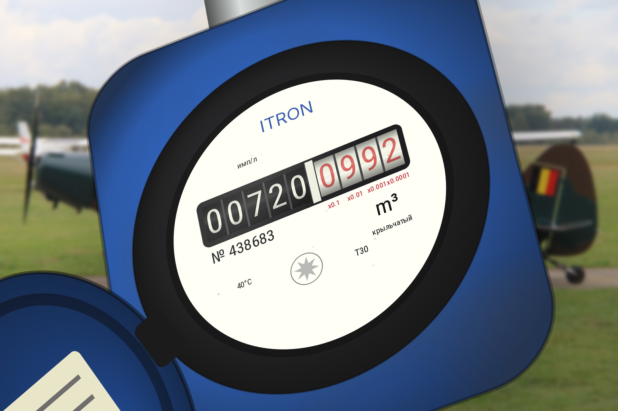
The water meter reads {"value": 720.0992, "unit": "m³"}
